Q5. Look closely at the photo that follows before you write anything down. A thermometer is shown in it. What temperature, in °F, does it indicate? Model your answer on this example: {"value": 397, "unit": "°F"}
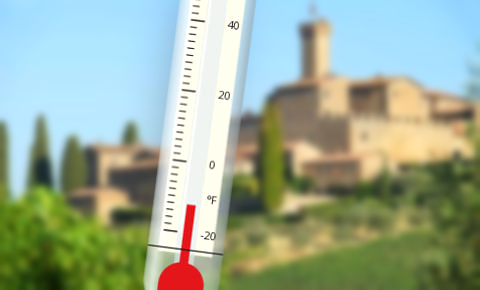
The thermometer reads {"value": -12, "unit": "°F"}
